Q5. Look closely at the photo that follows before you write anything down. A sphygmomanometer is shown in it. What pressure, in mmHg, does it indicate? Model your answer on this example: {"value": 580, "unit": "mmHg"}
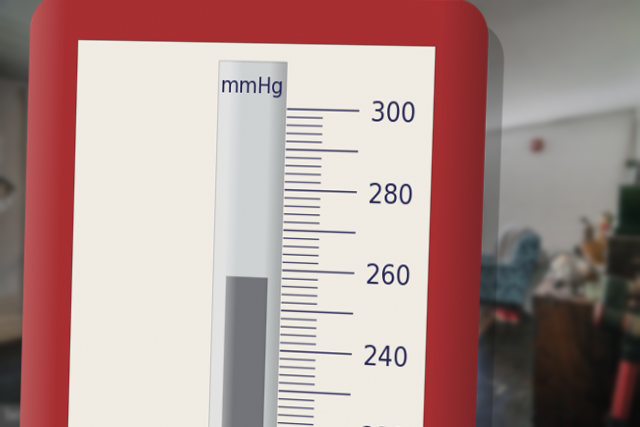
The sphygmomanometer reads {"value": 258, "unit": "mmHg"}
